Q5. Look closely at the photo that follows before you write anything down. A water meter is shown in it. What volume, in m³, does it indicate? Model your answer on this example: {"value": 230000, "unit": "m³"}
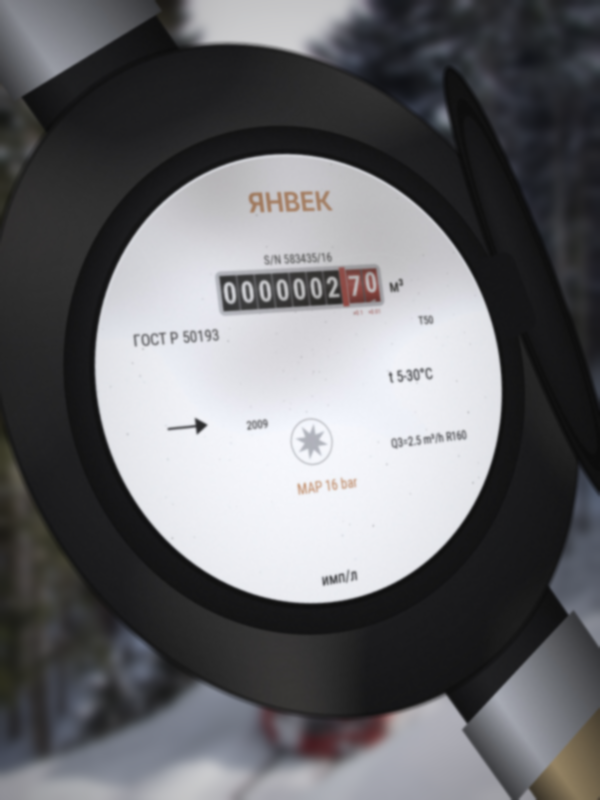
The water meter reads {"value": 2.70, "unit": "m³"}
